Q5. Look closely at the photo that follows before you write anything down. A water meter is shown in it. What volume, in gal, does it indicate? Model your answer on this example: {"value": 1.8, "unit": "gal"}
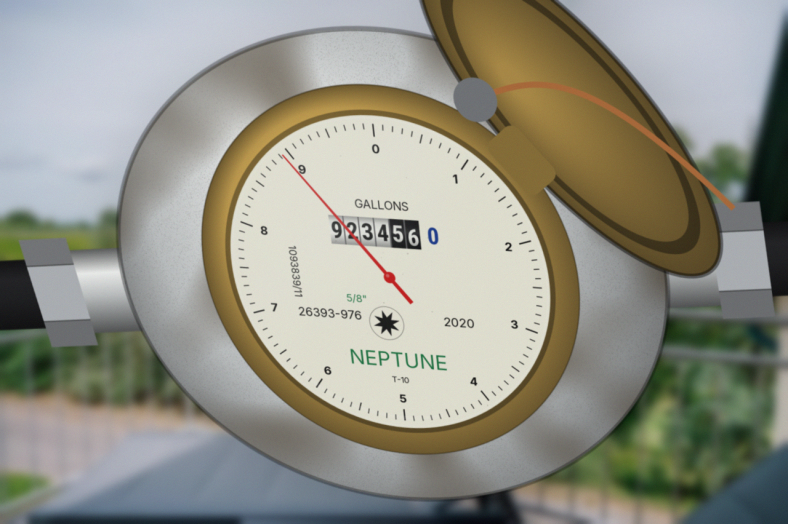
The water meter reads {"value": 9234558.9, "unit": "gal"}
